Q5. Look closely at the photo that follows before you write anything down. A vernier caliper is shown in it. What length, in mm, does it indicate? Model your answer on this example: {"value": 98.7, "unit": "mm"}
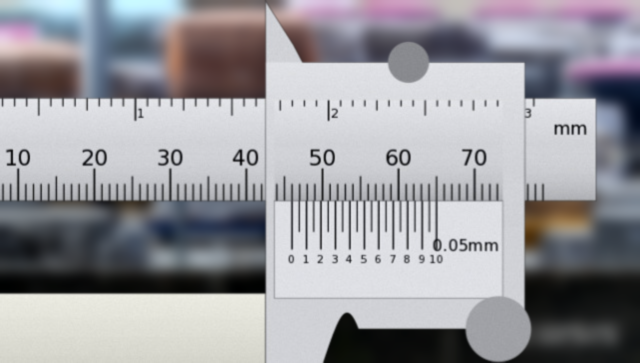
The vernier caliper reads {"value": 46.0, "unit": "mm"}
